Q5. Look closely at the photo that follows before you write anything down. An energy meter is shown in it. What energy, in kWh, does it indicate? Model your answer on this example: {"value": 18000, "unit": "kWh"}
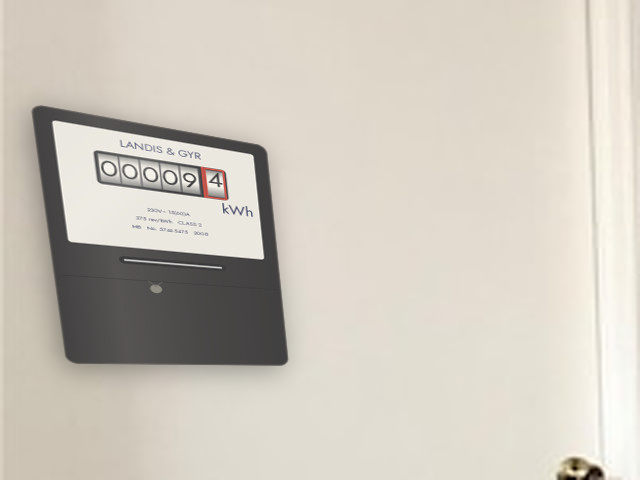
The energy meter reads {"value": 9.4, "unit": "kWh"}
